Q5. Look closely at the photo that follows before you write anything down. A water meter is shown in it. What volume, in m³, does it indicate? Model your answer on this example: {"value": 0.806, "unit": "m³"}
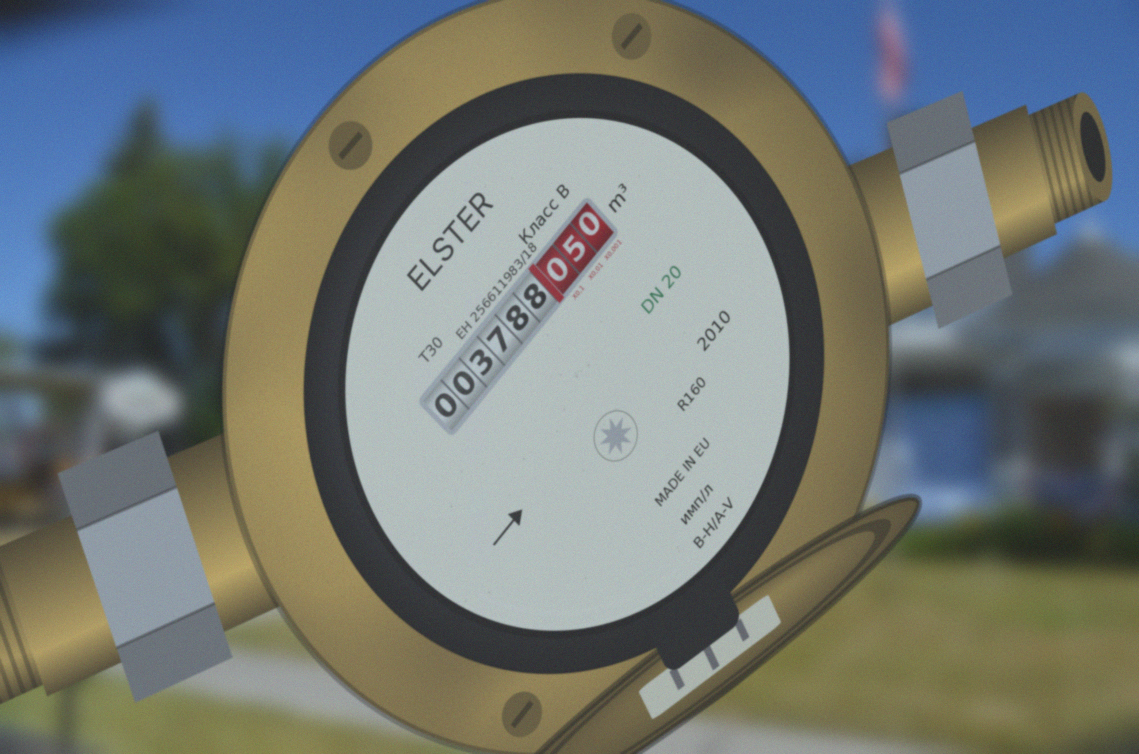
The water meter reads {"value": 3788.050, "unit": "m³"}
